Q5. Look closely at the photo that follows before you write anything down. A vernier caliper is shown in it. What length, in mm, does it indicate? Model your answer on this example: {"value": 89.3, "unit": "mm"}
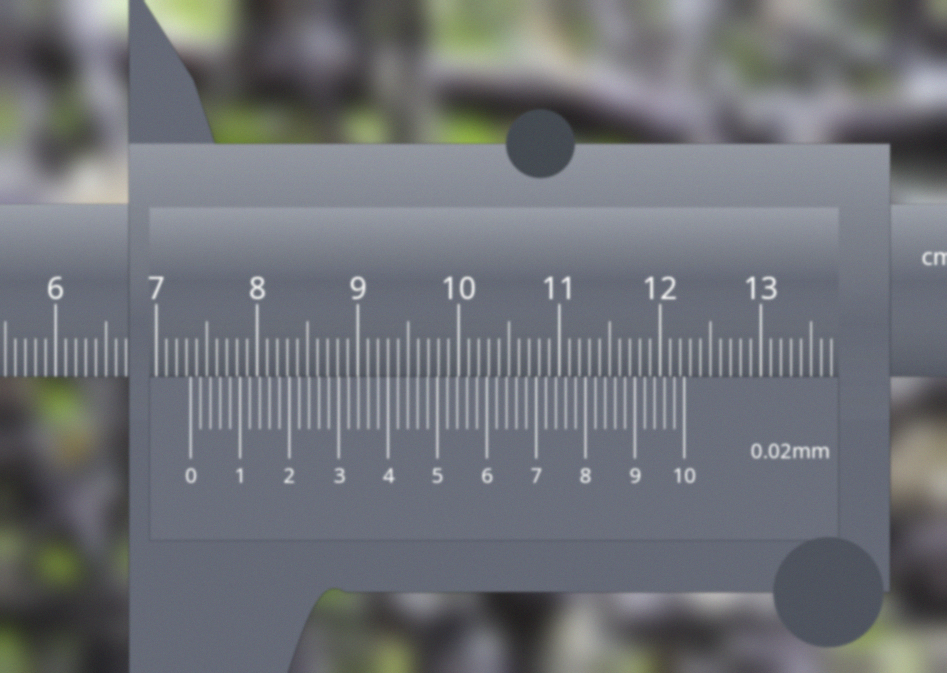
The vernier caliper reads {"value": 73.4, "unit": "mm"}
